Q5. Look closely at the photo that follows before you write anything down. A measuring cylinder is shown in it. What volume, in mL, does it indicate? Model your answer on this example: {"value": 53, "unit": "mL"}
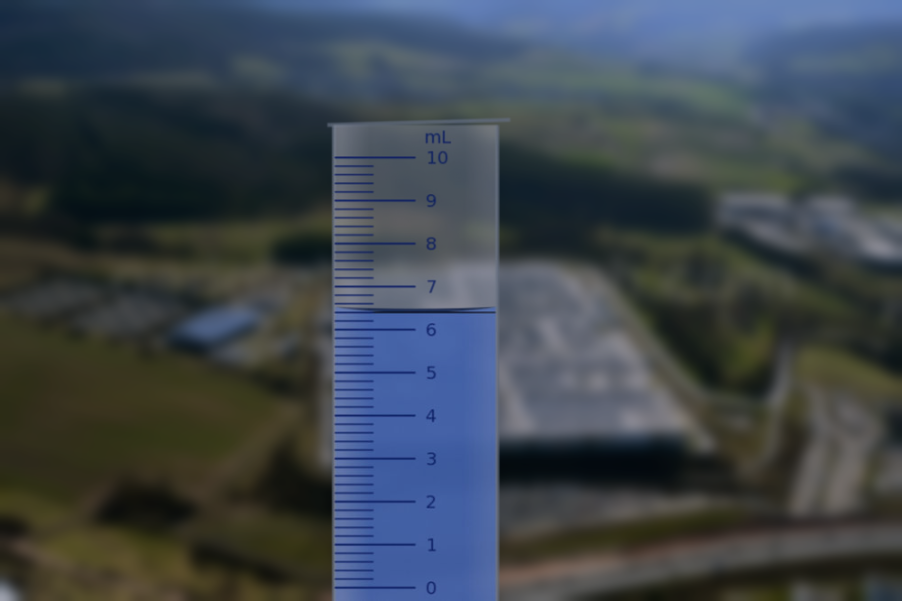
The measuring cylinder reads {"value": 6.4, "unit": "mL"}
